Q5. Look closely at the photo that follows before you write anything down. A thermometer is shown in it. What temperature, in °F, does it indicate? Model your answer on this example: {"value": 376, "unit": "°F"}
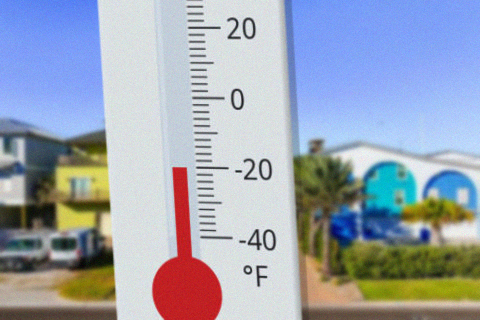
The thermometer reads {"value": -20, "unit": "°F"}
